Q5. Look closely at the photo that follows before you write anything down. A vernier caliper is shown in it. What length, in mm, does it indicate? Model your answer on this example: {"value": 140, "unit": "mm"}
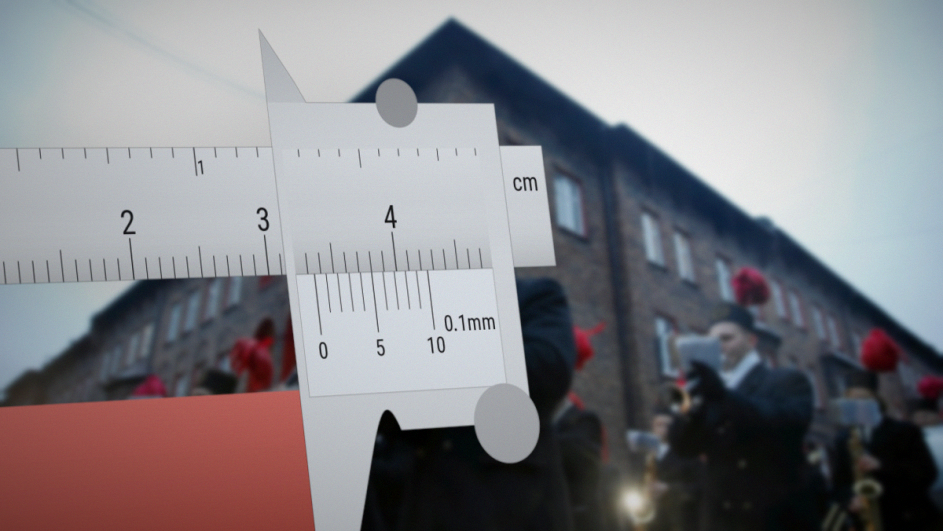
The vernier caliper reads {"value": 33.5, "unit": "mm"}
